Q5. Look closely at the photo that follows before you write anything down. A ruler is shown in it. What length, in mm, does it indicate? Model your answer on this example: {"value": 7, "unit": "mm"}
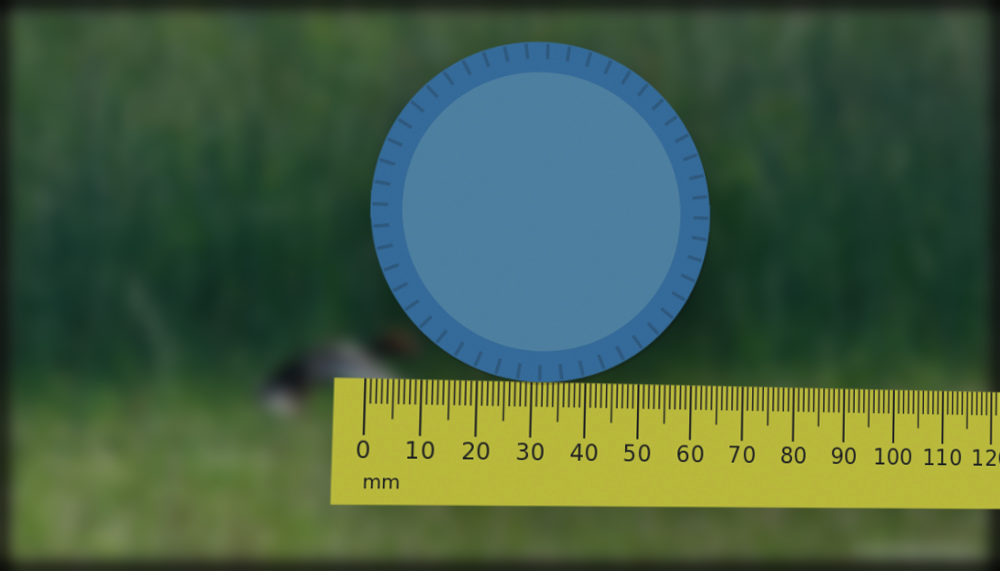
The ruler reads {"value": 63, "unit": "mm"}
